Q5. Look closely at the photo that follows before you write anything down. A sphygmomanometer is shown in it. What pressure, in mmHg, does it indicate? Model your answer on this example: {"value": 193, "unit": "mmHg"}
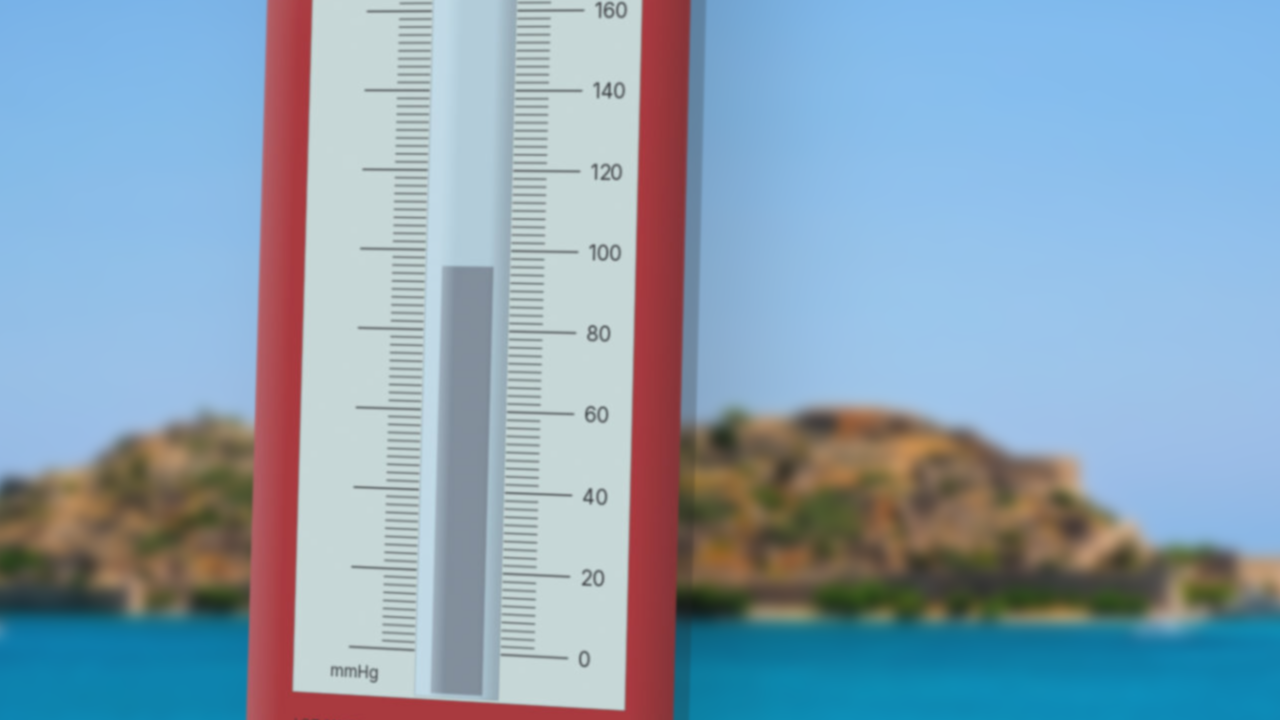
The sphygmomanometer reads {"value": 96, "unit": "mmHg"}
